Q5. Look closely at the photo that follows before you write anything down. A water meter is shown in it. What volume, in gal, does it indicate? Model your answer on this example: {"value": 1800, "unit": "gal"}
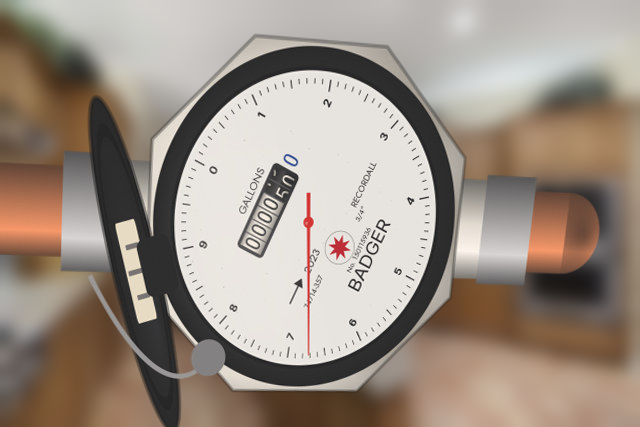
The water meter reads {"value": 496.7, "unit": "gal"}
